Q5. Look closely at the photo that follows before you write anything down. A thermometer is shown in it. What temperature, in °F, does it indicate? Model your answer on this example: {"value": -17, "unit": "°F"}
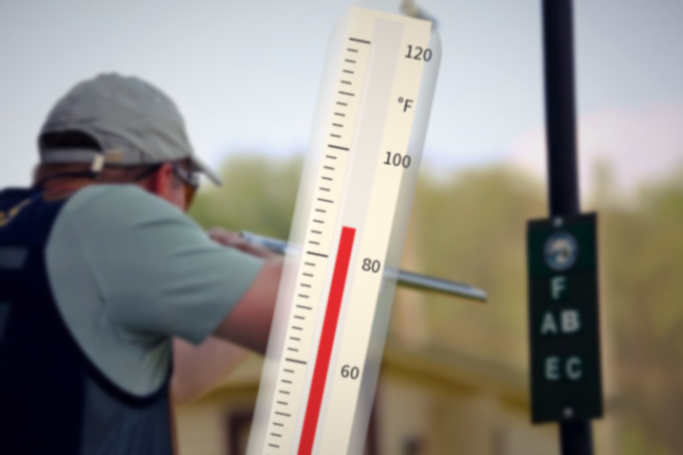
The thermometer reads {"value": 86, "unit": "°F"}
